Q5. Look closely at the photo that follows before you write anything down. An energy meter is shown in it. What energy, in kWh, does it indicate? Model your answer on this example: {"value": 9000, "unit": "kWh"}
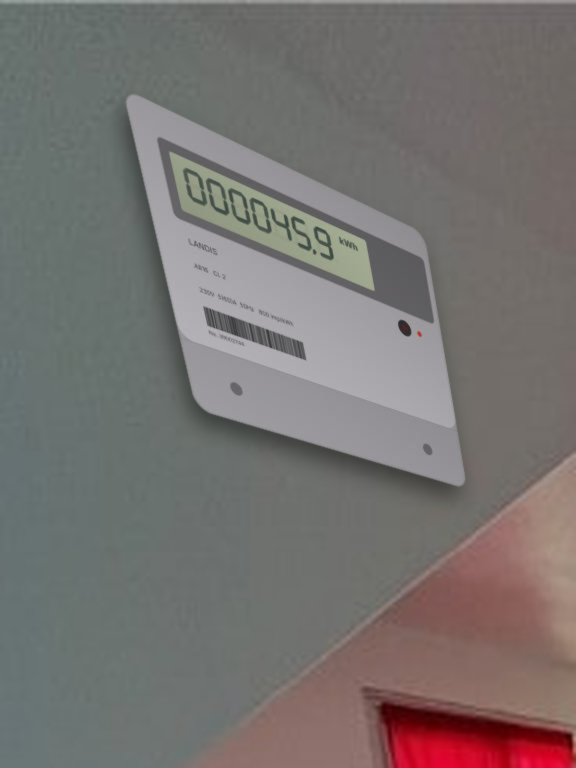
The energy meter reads {"value": 45.9, "unit": "kWh"}
